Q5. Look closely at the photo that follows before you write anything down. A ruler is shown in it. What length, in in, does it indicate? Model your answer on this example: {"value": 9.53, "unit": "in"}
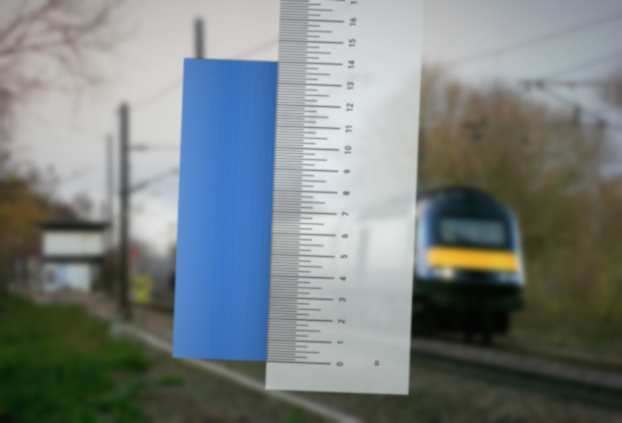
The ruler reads {"value": 14, "unit": "in"}
